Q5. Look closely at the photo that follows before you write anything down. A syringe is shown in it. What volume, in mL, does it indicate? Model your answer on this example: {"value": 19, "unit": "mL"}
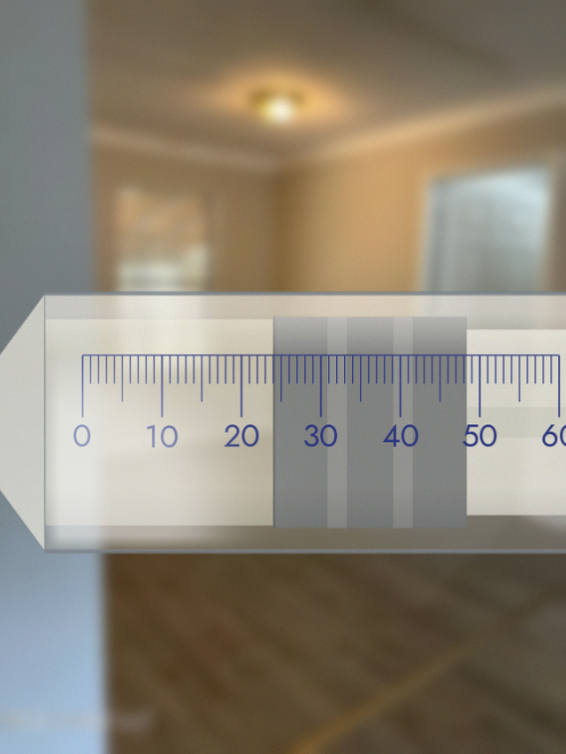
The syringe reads {"value": 24, "unit": "mL"}
